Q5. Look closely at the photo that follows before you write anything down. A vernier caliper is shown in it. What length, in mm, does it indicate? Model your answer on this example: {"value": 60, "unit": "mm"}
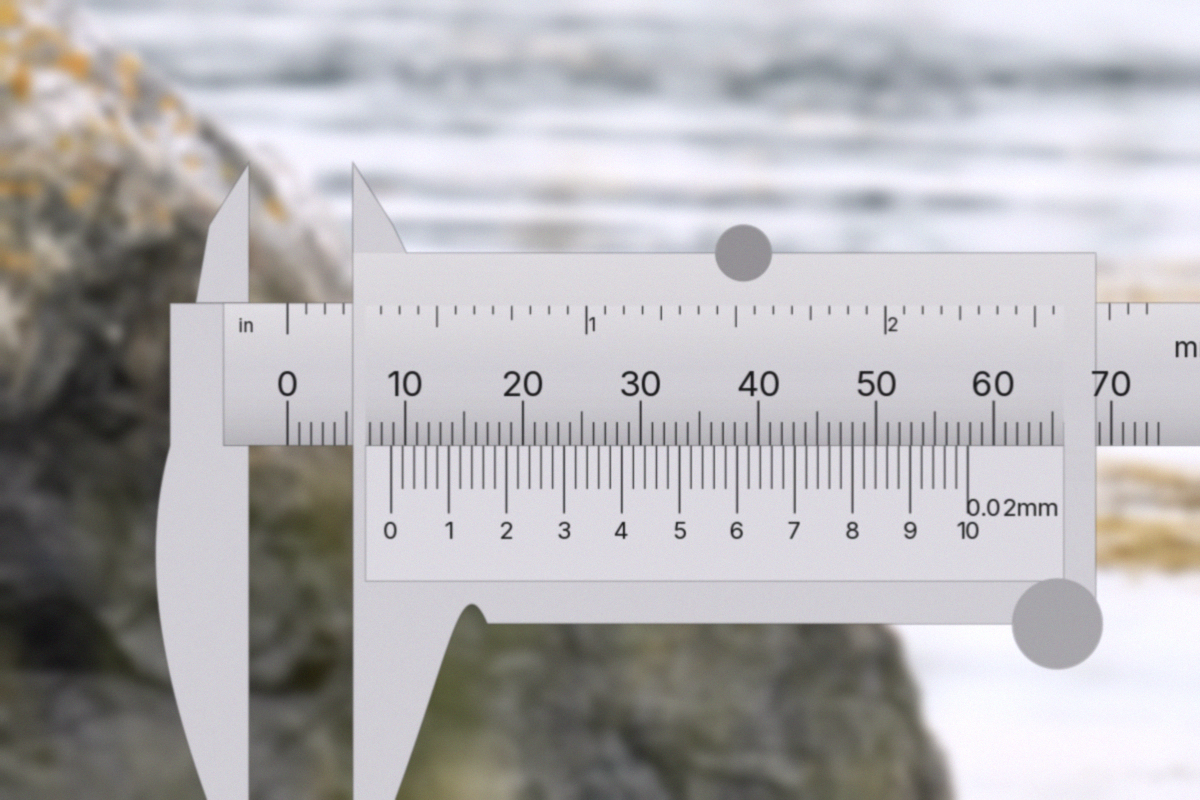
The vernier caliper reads {"value": 8.8, "unit": "mm"}
